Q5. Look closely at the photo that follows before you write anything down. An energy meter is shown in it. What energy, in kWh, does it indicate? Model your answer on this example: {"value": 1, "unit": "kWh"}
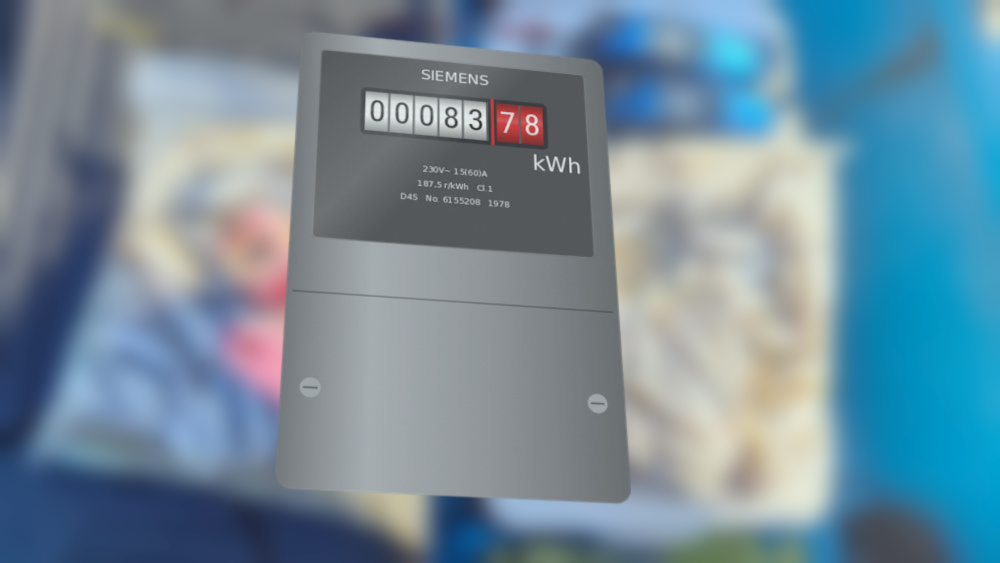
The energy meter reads {"value": 83.78, "unit": "kWh"}
